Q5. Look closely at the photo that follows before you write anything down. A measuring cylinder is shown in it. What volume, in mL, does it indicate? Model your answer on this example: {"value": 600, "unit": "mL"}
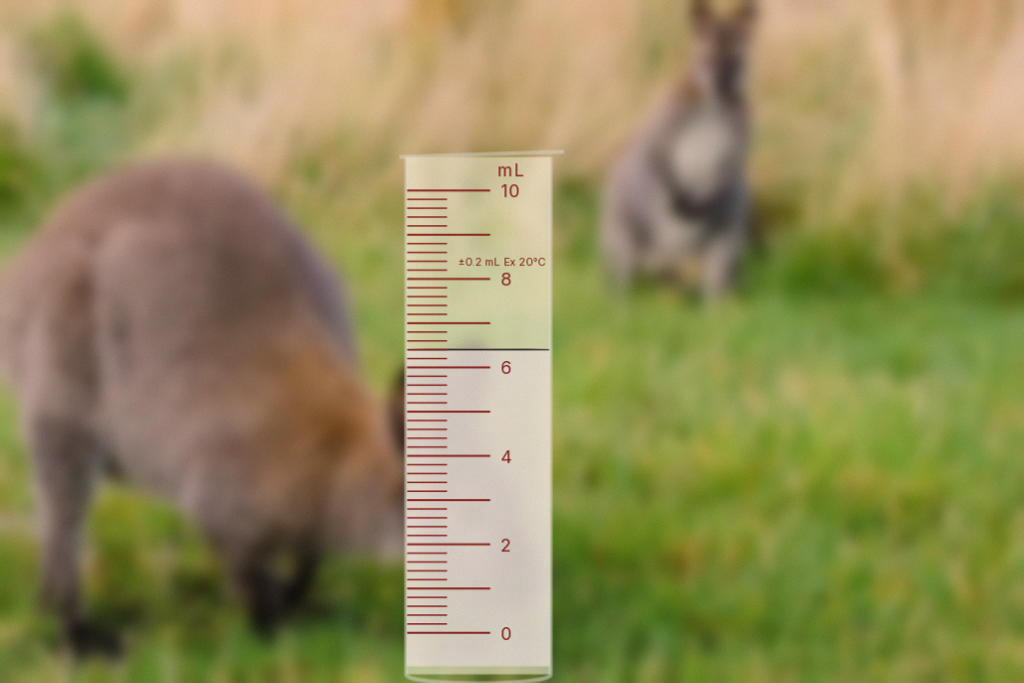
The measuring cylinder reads {"value": 6.4, "unit": "mL"}
